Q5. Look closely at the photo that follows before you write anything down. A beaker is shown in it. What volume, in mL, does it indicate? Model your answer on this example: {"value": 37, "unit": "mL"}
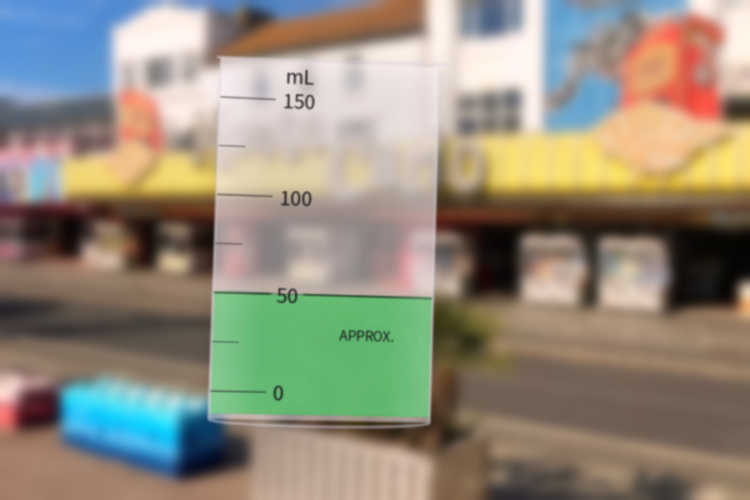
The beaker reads {"value": 50, "unit": "mL"}
